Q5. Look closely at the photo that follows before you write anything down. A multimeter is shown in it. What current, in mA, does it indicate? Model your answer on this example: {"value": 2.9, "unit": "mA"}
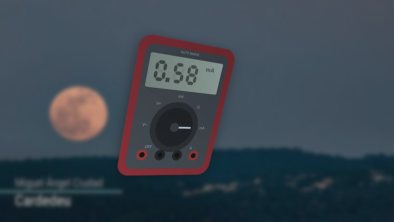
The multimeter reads {"value": 0.58, "unit": "mA"}
